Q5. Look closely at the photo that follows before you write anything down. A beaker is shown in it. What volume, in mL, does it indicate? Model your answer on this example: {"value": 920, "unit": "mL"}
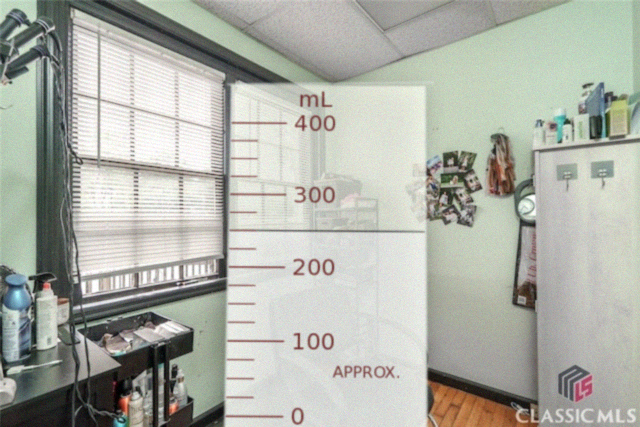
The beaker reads {"value": 250, "unit": "mL"}
